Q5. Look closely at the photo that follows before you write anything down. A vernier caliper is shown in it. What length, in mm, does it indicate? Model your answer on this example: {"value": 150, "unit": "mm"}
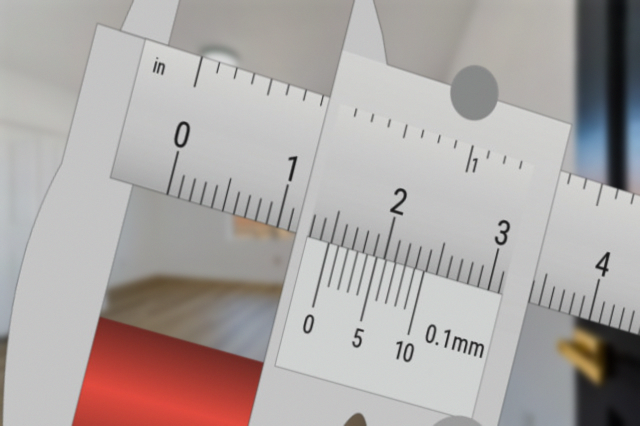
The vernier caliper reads {"value": 14.8, "unit": "mm"}
